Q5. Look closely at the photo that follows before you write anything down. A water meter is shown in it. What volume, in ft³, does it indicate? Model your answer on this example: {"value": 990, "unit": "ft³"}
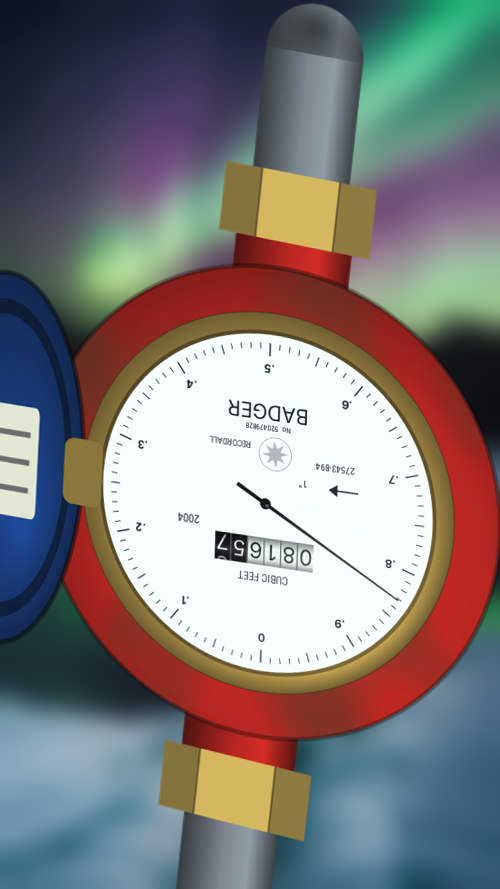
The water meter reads {"value": 81656.83, "unit": "ft³"}
